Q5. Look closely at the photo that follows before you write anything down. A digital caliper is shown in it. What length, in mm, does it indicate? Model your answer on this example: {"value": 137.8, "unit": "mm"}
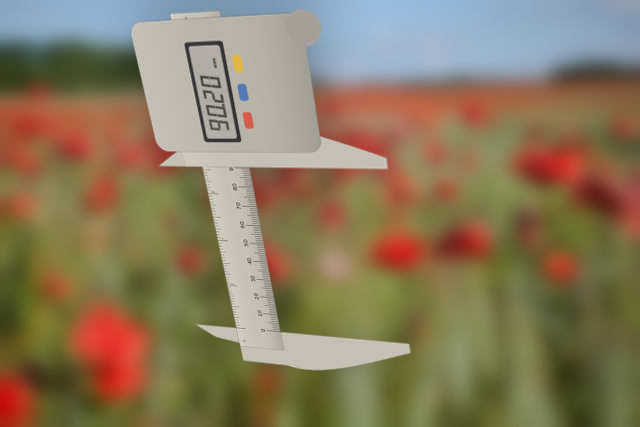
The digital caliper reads {"value": 90.20, "unit": "mm"}
